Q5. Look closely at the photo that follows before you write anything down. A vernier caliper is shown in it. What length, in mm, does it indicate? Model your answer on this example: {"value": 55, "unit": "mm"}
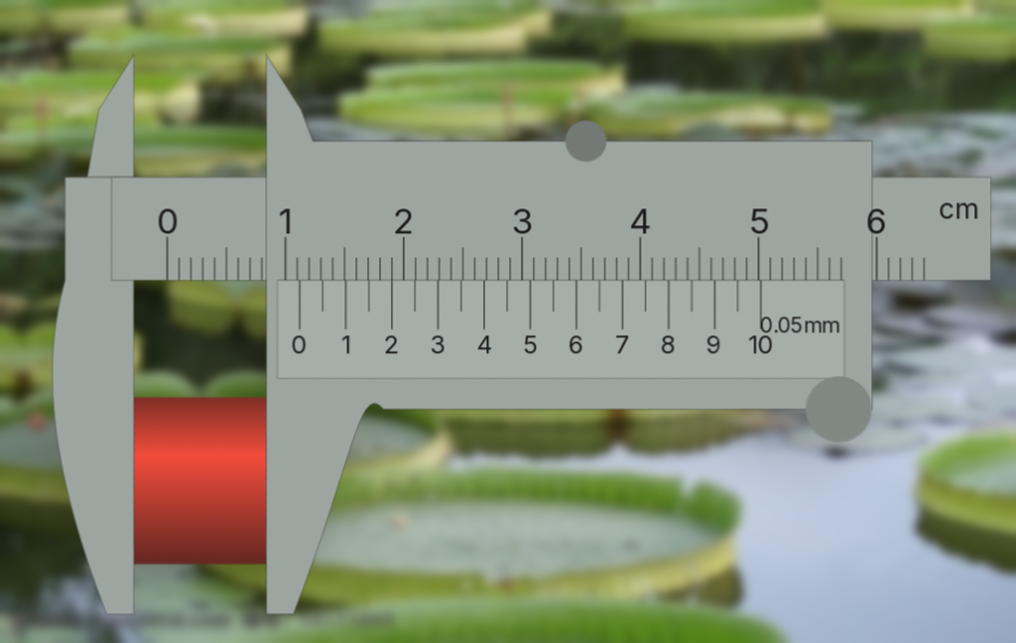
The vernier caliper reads {"value": 11.2, "unit": "mm"}
